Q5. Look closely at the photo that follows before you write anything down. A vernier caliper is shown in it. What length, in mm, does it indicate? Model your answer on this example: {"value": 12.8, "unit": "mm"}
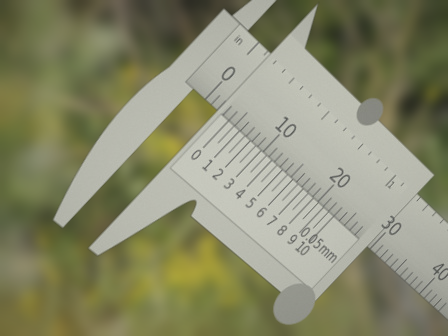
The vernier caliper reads {"value": 4.0, "unit": "mm"}
